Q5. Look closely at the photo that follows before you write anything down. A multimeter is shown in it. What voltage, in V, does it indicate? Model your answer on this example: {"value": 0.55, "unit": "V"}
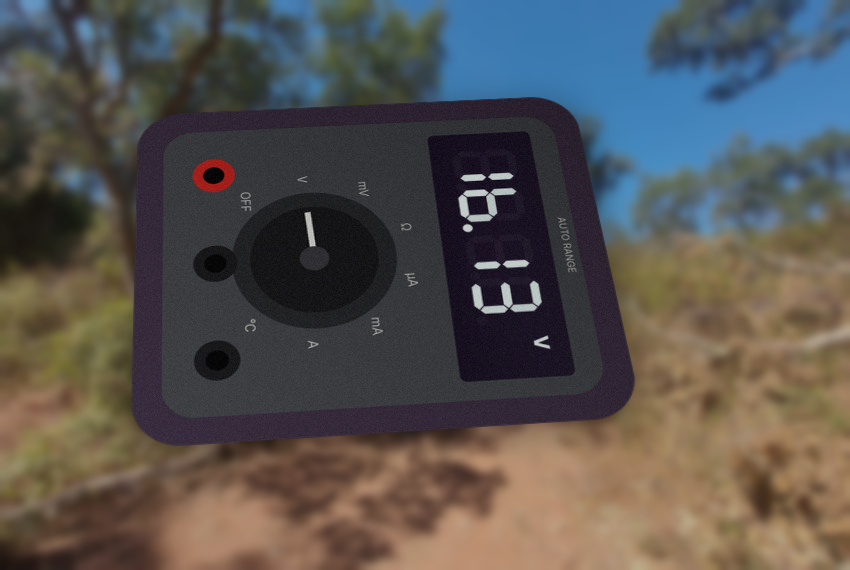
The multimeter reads {"value": 16.13, "unit": "V"}
